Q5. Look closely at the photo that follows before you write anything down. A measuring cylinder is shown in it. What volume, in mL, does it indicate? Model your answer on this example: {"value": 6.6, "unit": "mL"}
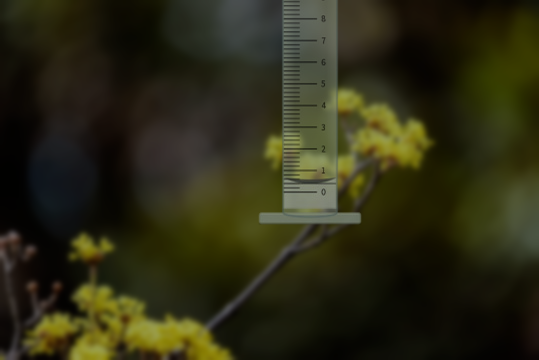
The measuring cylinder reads {"value": 0.4, "unit": "mL"}
